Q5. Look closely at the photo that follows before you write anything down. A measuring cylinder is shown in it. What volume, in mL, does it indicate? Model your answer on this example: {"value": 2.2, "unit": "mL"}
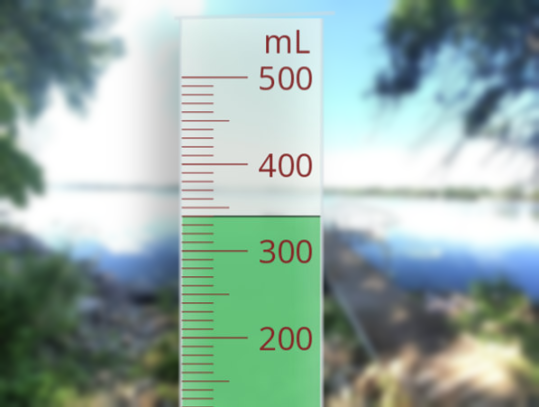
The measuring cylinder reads {"value": 340, "unit": "mL"}
